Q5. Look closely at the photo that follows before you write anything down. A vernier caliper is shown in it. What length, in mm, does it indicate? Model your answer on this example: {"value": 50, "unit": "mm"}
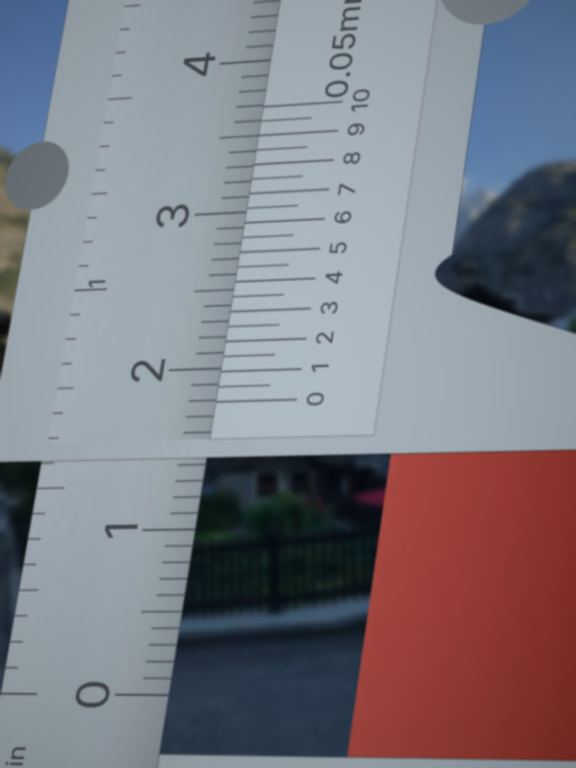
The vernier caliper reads {"value": 17.9, "unit": "mm"}
